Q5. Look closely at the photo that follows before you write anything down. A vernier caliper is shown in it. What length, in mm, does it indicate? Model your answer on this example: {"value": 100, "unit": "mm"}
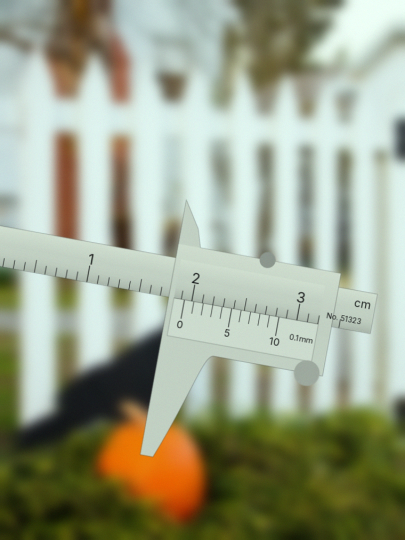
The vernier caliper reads {"value": 19.3, "unit": "mm"}
